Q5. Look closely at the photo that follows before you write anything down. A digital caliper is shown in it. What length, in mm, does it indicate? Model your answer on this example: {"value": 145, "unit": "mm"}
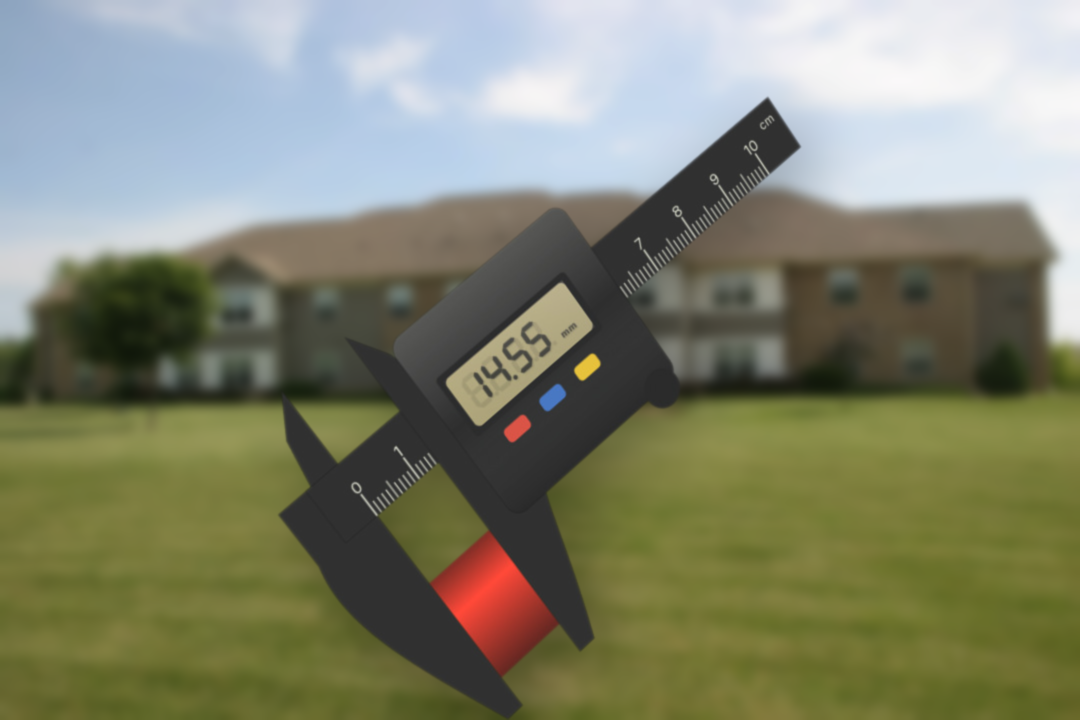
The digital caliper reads {"value": 14.55, "unit": "mm"}
